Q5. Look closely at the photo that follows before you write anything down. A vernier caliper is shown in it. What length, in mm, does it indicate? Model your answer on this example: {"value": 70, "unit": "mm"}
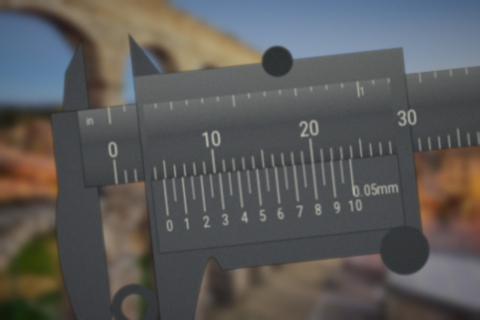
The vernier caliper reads {"value": 4.8, "unit": "mm"}
